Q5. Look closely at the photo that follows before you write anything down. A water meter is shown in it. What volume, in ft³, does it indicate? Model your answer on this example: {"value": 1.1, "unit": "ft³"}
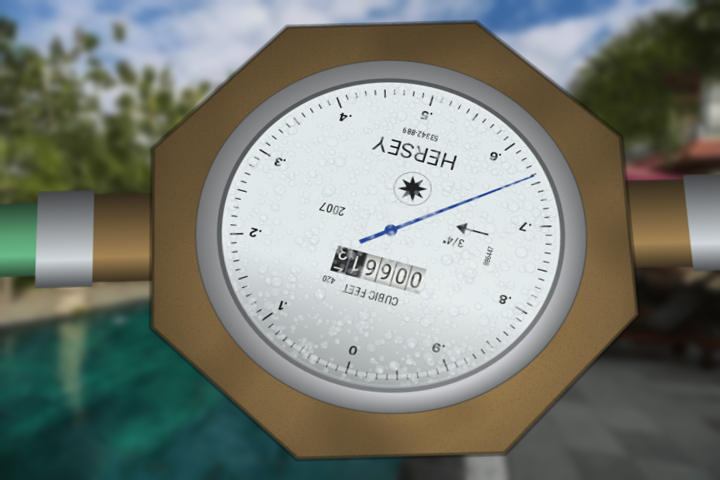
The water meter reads {"value": 6612.64, "unit": "ft³"}
